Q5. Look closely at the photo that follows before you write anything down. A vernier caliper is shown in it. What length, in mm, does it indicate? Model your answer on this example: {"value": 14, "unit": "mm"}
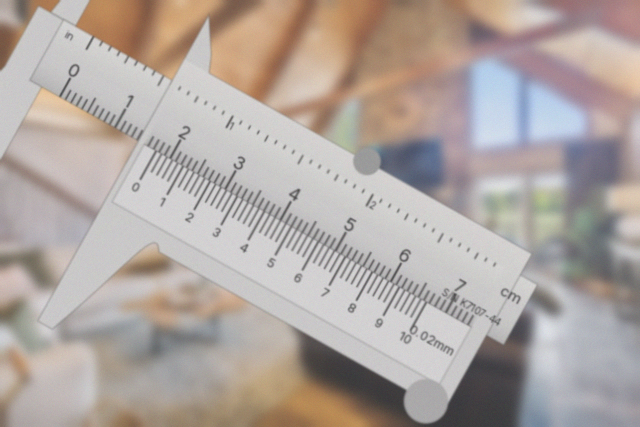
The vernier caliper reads {"value": 17.5, "unit": "mm"}
